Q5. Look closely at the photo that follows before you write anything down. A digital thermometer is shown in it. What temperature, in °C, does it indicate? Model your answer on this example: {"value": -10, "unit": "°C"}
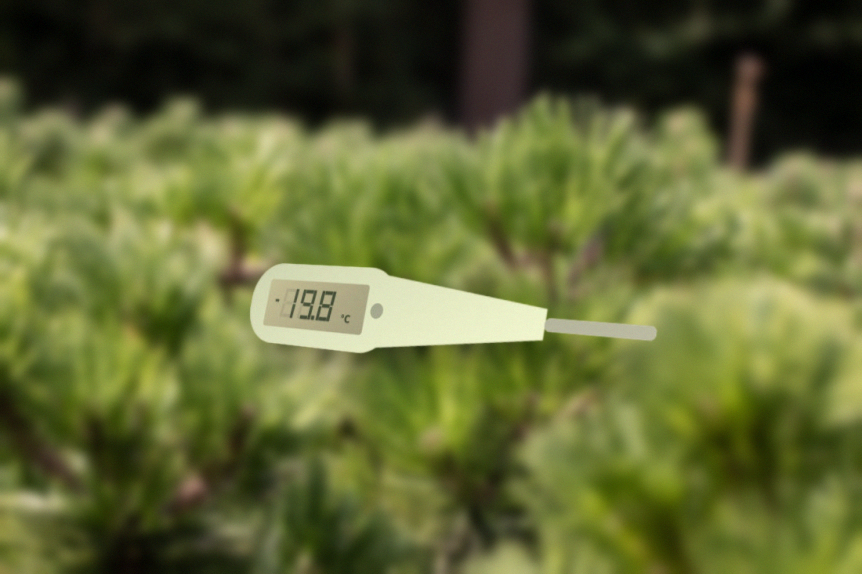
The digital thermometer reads {"value": -19.8, "unit": "°C"}
